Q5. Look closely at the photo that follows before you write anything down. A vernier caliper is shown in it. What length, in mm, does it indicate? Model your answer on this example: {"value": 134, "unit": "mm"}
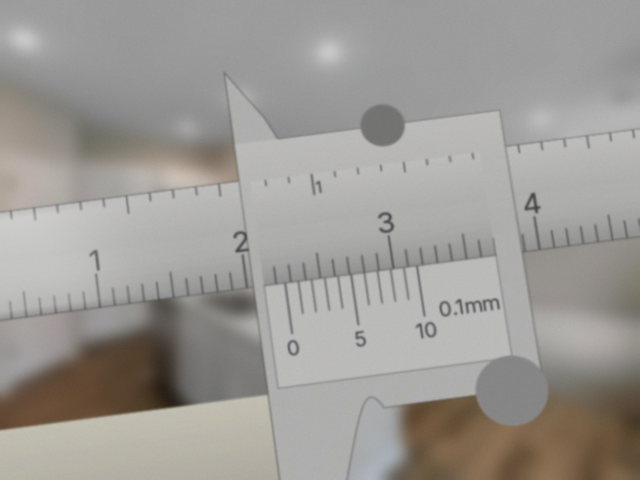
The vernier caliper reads {"value": 22.6, "unit": "mm"}
